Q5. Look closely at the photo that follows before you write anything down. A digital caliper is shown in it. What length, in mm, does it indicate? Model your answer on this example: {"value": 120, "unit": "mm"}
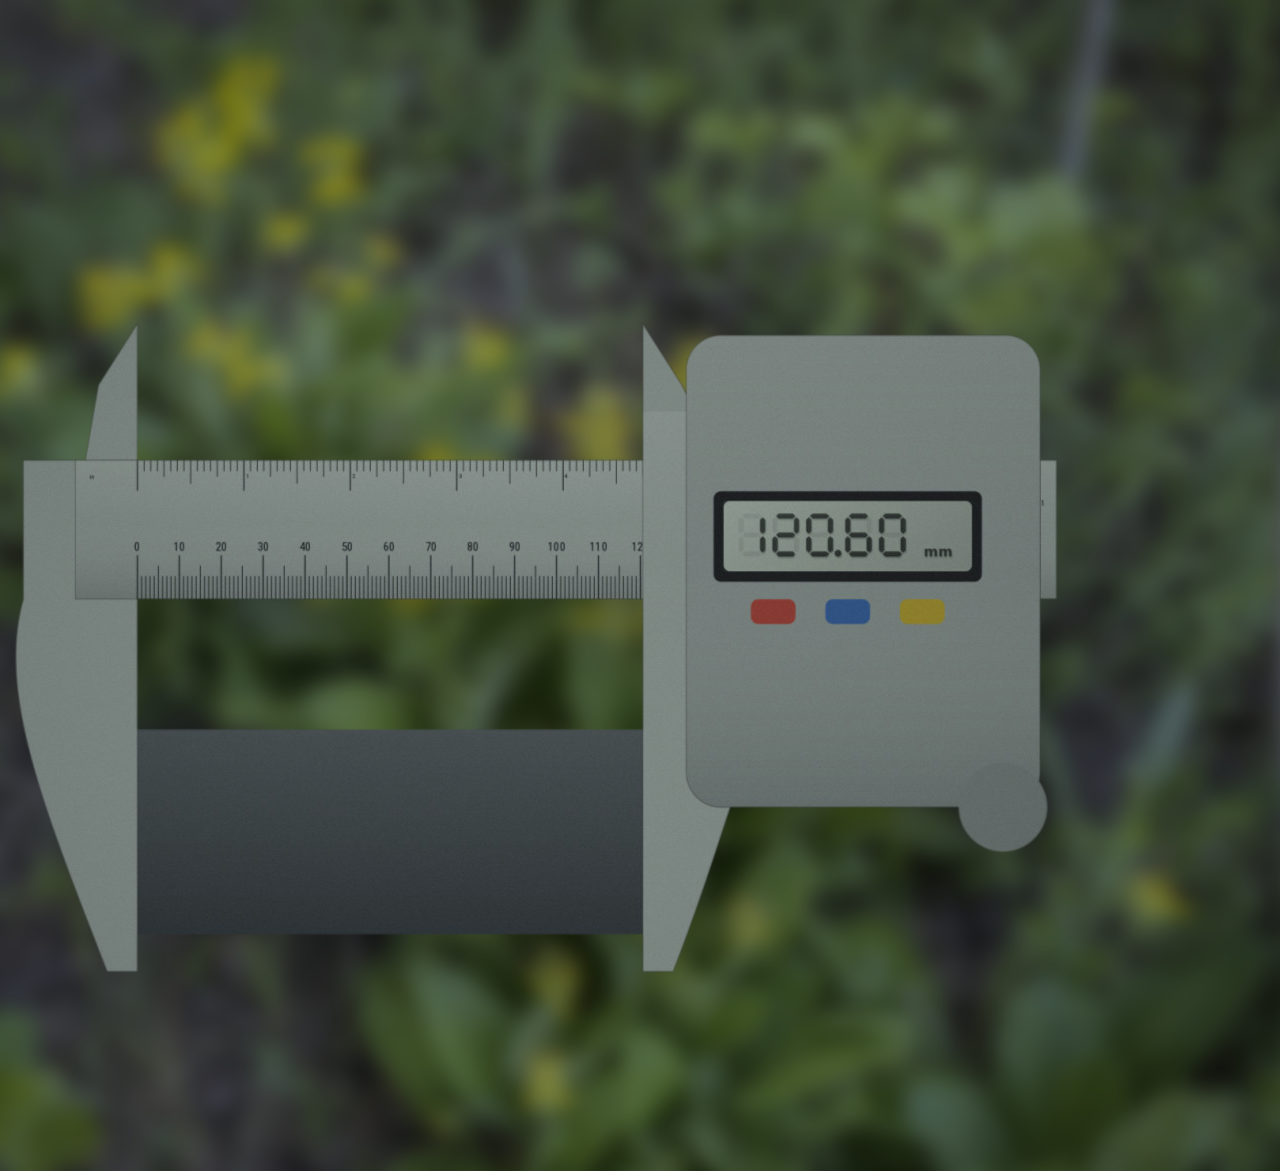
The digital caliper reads {"value": 120.60, "unit": "mm"}
